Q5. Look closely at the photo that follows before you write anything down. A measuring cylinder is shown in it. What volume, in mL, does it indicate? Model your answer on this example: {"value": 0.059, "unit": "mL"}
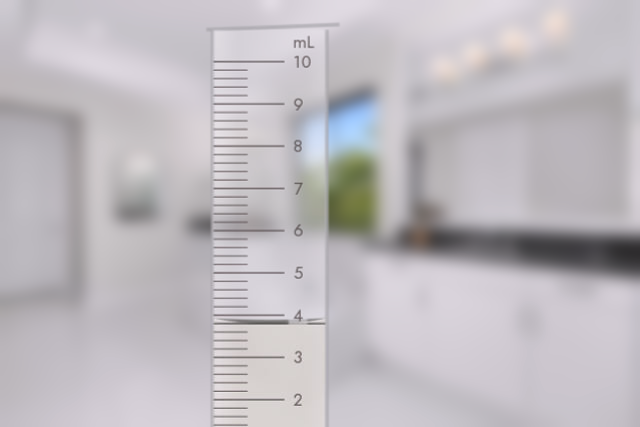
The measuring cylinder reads {"value": 3.8, "unit": "mL"}
